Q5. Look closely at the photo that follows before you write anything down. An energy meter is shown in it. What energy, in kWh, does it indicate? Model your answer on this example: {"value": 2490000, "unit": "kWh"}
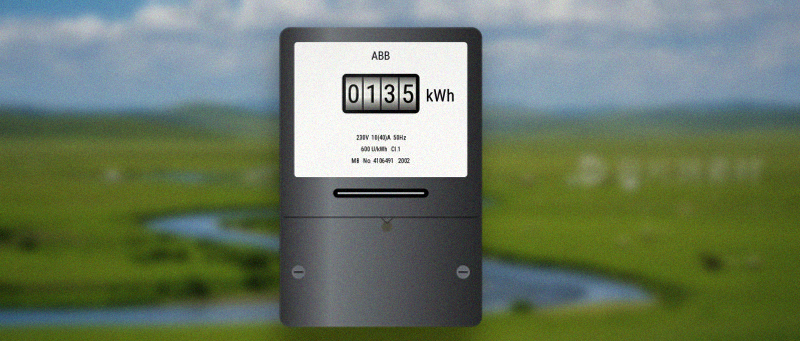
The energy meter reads {"value": 135, "unit": "kWh"}
